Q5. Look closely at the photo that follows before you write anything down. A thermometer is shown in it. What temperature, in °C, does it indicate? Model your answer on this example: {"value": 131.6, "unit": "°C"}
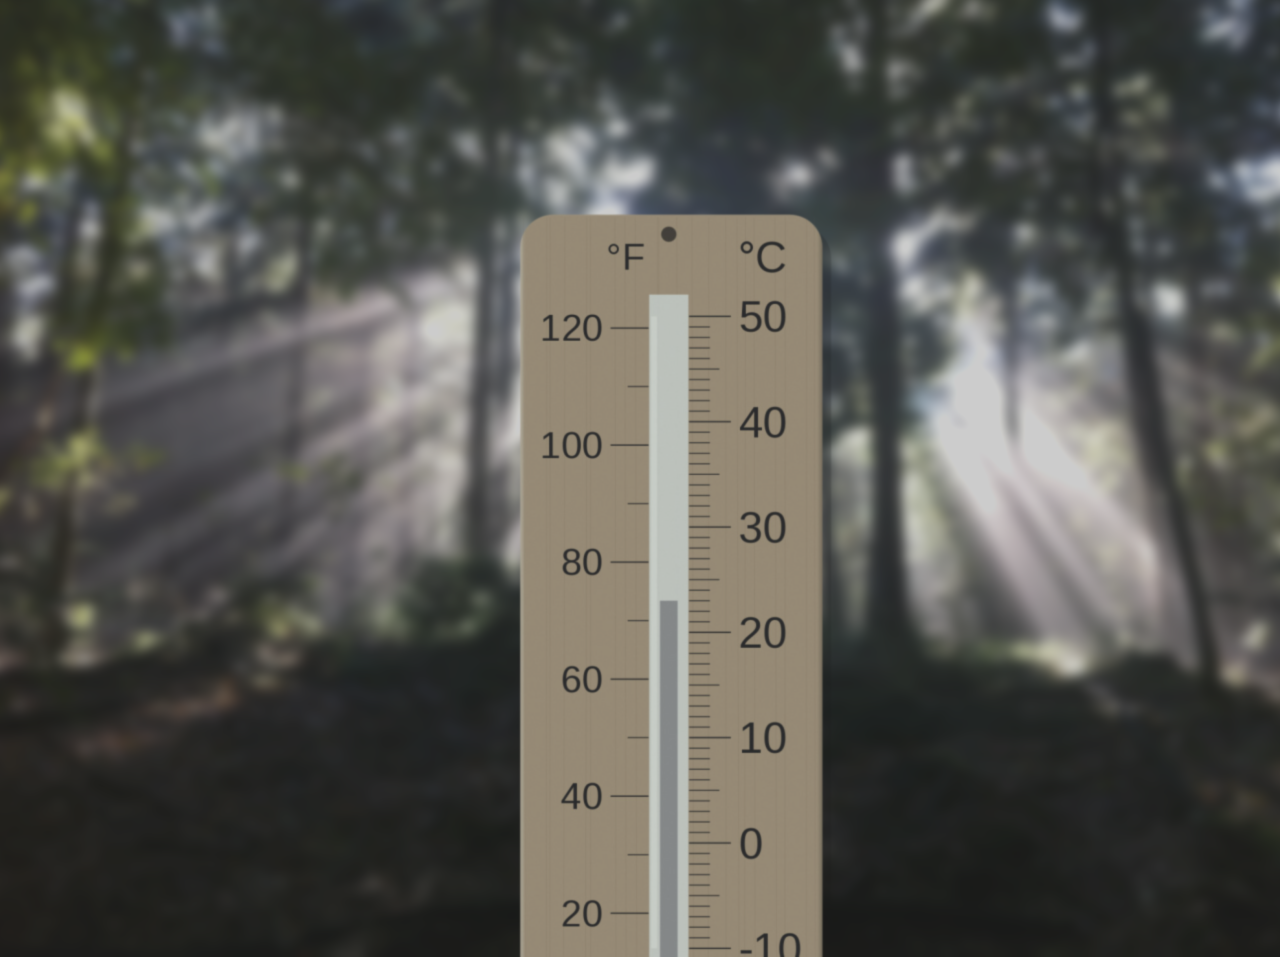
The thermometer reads {"value": 23, "unit": "°C"}
